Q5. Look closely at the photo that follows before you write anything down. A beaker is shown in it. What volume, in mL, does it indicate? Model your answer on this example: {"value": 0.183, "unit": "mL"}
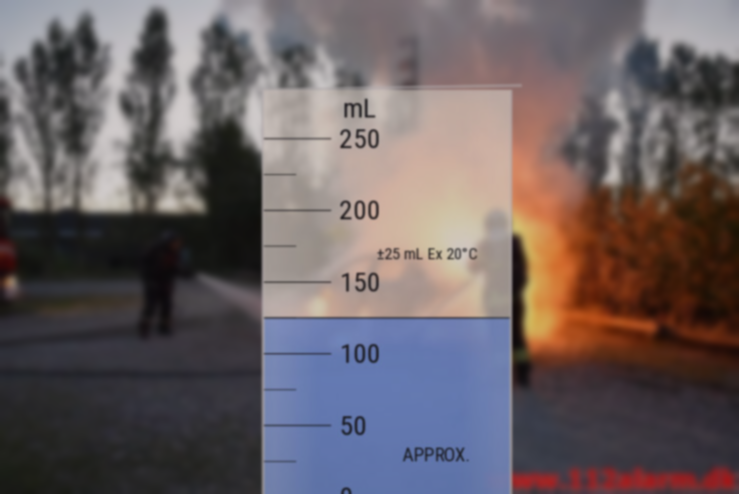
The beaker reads {"value": 125, "unit": "mL"}
